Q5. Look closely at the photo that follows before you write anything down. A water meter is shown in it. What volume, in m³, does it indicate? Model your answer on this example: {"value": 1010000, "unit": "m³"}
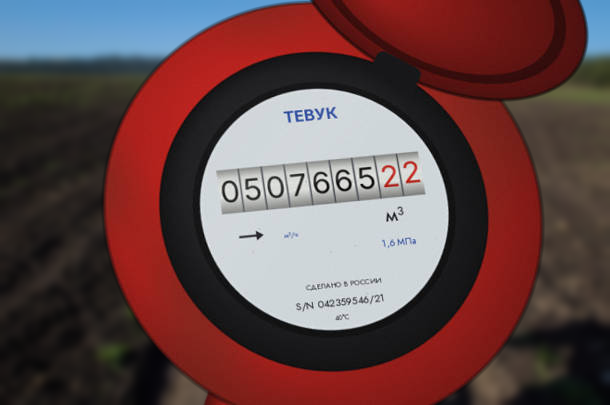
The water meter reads {"value": 507665.22, "unit": "m³"}
